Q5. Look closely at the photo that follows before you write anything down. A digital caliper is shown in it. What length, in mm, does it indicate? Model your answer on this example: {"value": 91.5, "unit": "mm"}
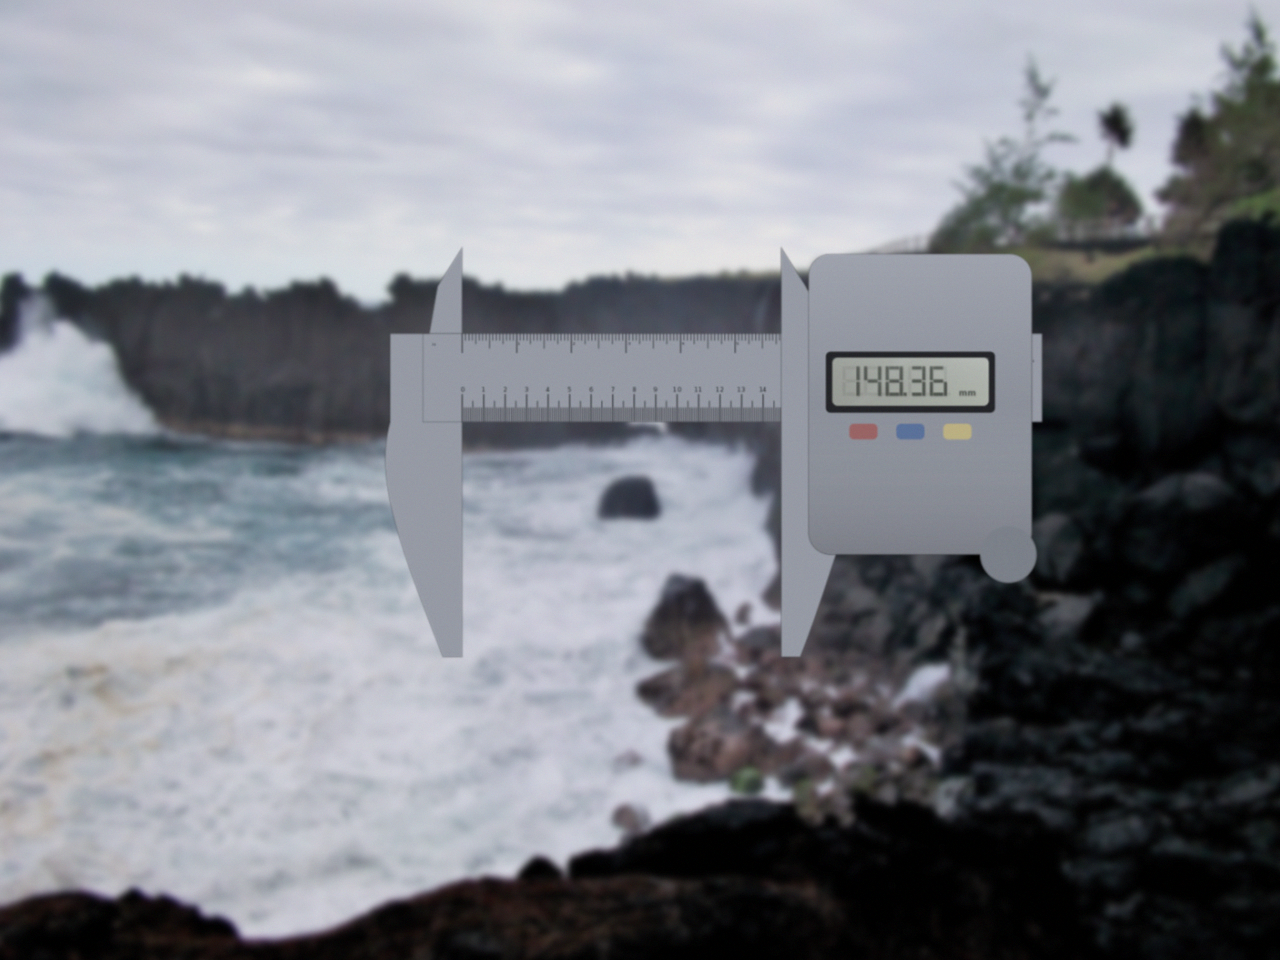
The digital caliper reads {"value": 148.36, "unit": "mm"}
